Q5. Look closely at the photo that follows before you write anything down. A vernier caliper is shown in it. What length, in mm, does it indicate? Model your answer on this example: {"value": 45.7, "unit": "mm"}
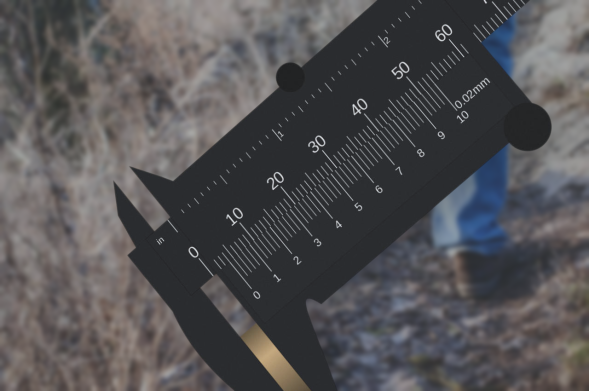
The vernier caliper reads {"value": 4.0, "unit": "mm"}
